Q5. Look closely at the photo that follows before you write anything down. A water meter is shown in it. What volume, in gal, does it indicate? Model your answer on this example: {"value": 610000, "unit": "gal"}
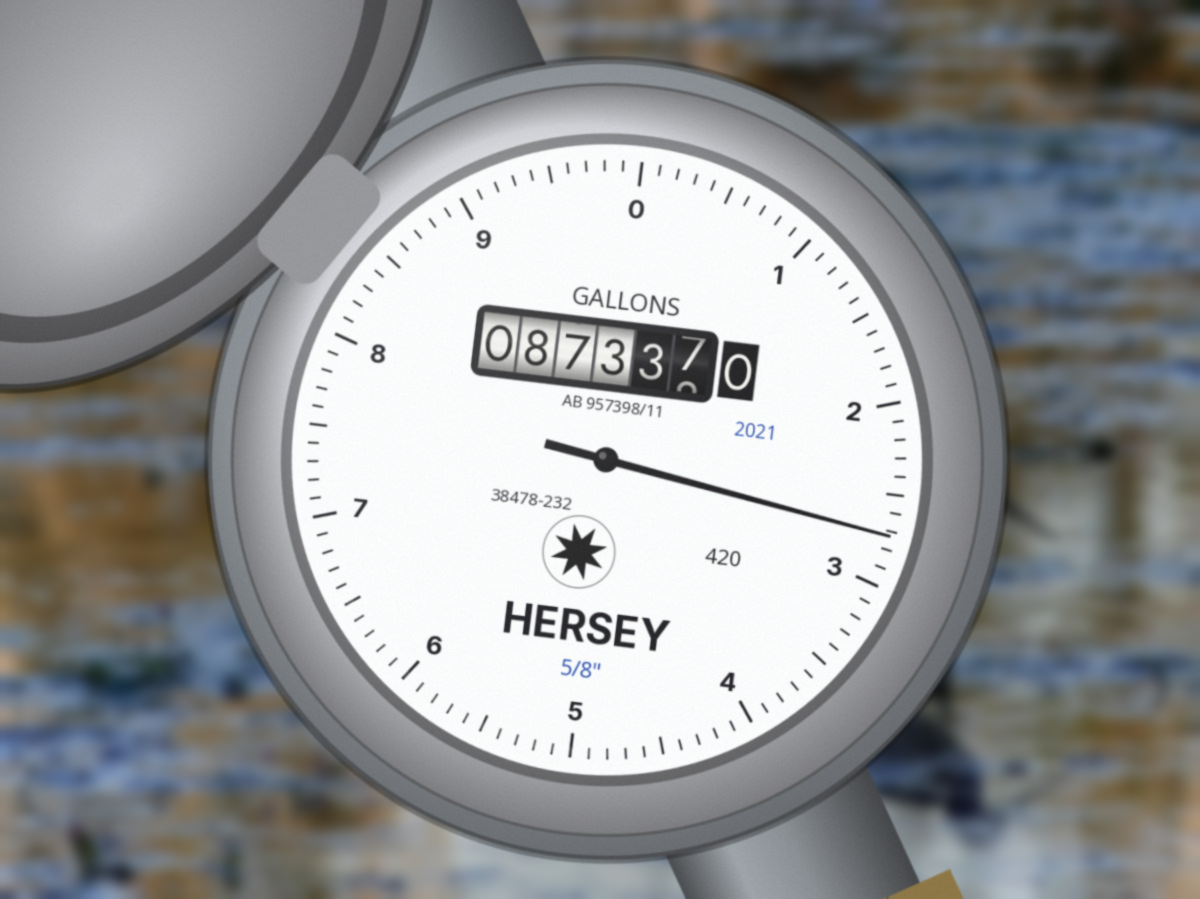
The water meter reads {"value": 873372.7, "unit": "gal"}
